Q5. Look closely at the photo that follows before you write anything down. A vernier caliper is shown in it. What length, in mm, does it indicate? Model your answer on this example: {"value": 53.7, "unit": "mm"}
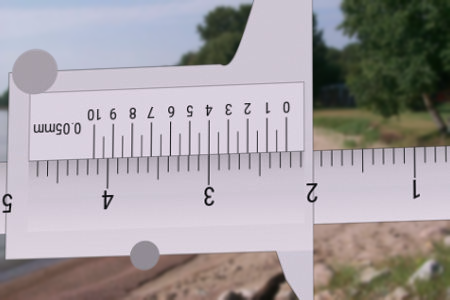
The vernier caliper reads {"value": 22.4, "unit": "mm"}
